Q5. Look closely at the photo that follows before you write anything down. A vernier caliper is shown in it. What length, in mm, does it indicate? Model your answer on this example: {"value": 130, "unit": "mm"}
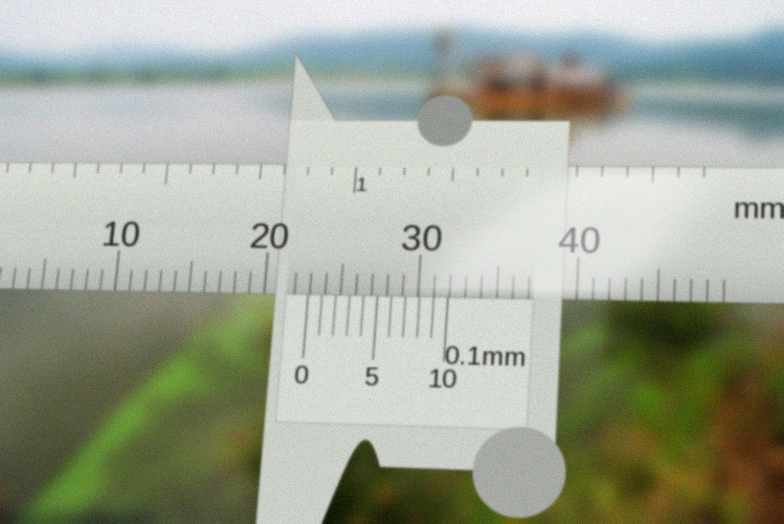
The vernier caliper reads {"value": 22.9, "unit": "mm"}
